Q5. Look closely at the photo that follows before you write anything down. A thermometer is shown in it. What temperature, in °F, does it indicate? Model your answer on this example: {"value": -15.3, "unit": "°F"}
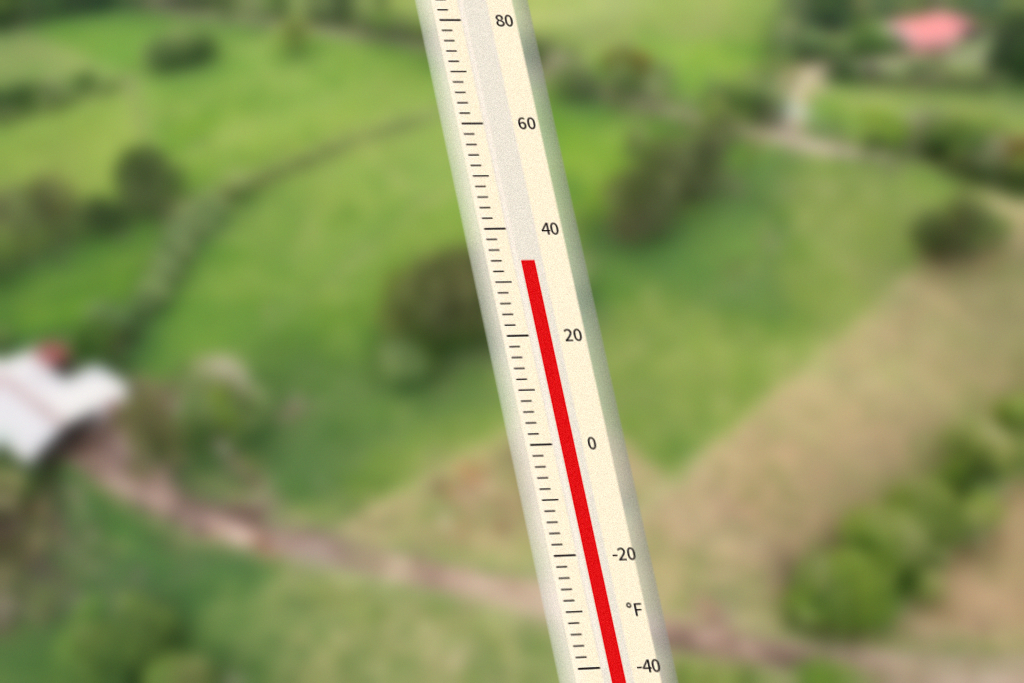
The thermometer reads {"value": 34, "unit": "°F"}
